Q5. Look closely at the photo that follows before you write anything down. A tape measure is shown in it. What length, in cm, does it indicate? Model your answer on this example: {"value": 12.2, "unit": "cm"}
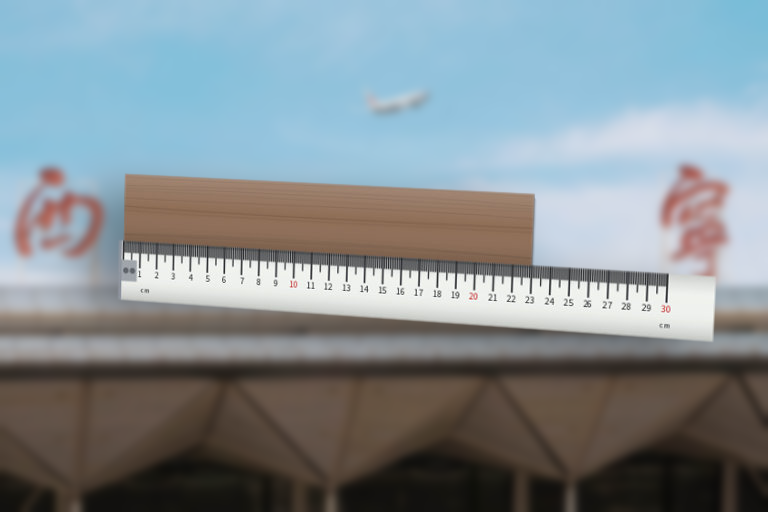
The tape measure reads {"value": 23, "unit": "cm"}
